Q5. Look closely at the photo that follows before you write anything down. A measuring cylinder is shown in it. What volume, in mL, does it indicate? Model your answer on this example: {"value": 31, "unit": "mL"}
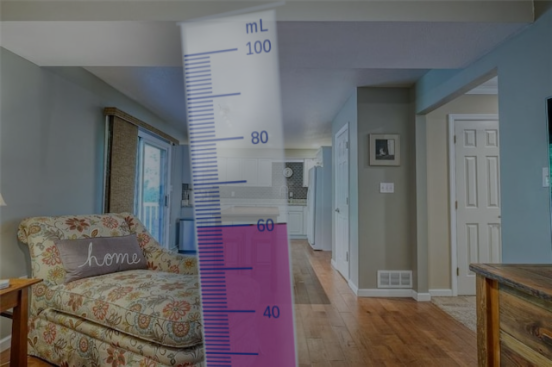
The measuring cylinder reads {"value": 60, "unit": "mL"}
